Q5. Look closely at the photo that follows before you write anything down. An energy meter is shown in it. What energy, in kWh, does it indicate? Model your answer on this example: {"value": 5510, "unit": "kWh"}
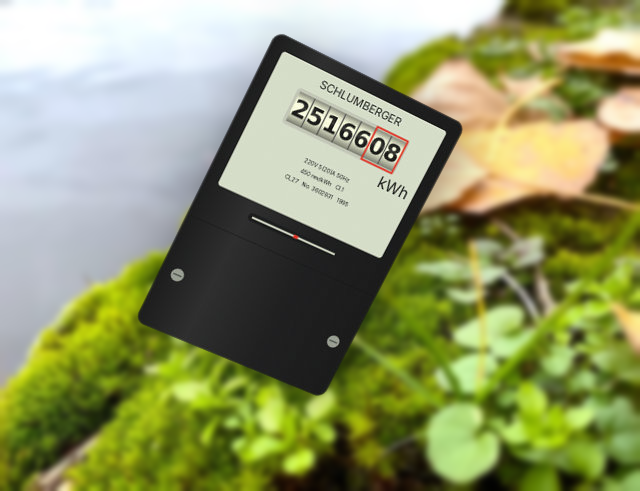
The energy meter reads {"value": 25166.08, "unit": "kWh"}
